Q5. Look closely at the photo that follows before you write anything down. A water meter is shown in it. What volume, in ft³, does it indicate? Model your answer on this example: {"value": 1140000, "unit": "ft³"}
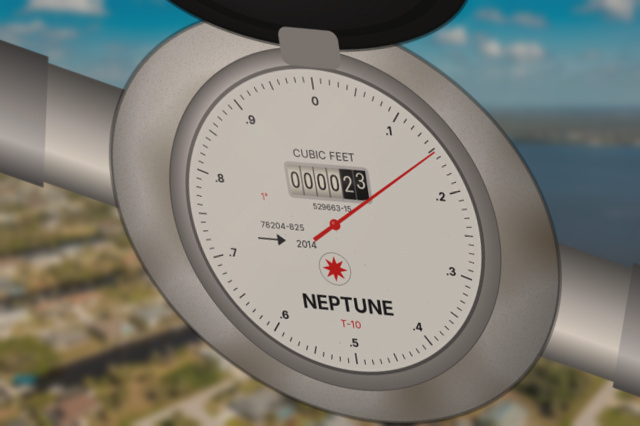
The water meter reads {"value": 23.15, "unit": "ft³"}
